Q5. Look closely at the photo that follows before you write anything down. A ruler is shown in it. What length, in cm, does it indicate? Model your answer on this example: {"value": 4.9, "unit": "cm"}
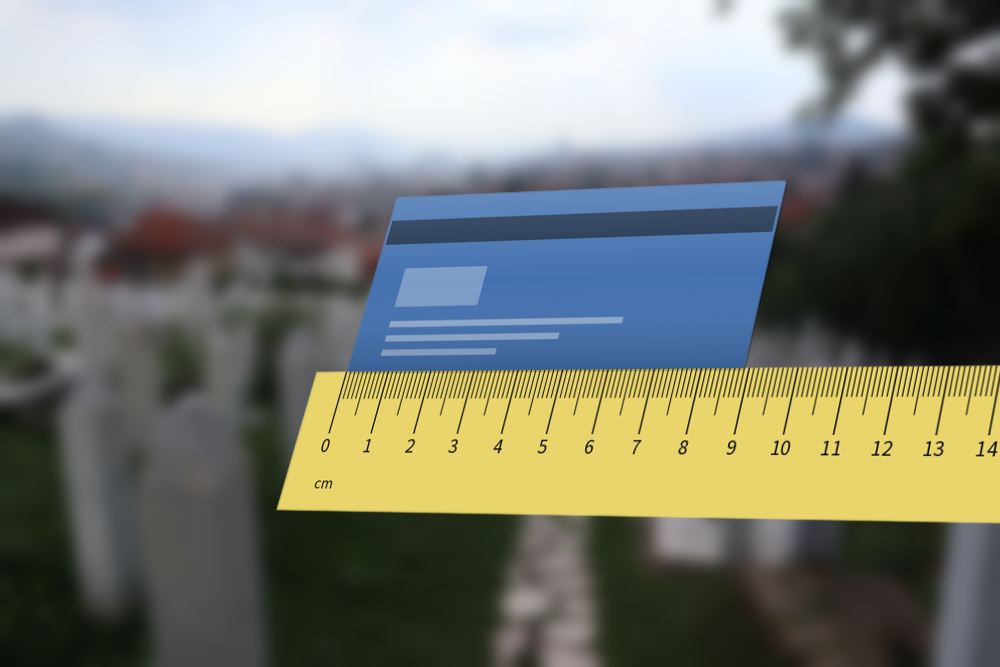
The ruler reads {"value": 8.9, "unit": "cm"}
